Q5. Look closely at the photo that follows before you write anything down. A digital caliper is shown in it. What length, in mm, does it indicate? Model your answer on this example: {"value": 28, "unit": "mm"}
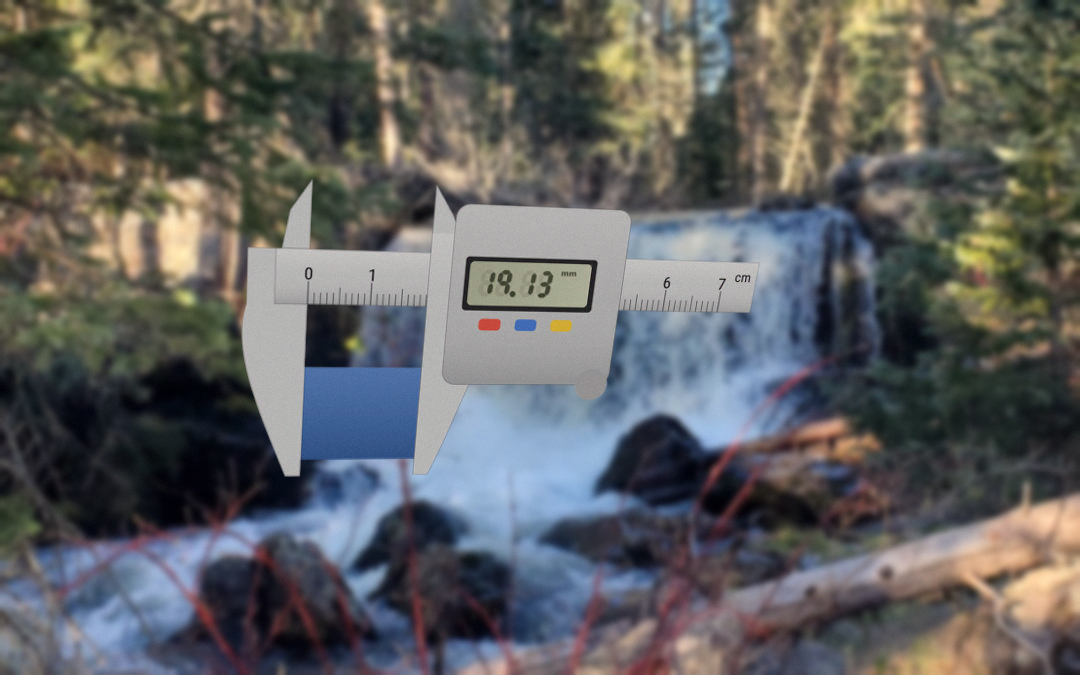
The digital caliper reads {"value": 19.13, "unit": "mm"}
